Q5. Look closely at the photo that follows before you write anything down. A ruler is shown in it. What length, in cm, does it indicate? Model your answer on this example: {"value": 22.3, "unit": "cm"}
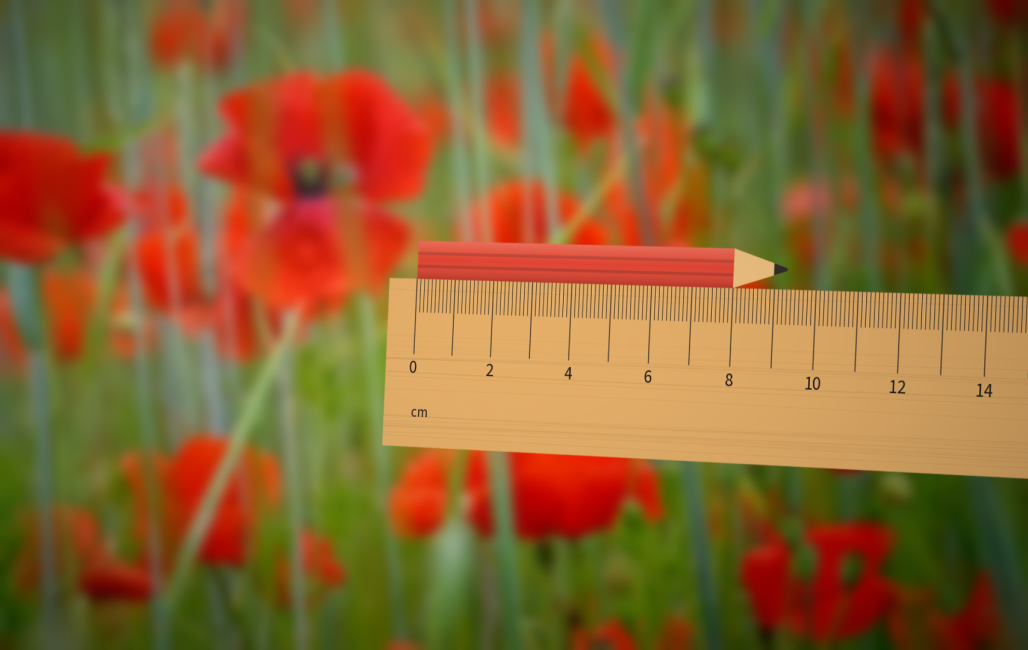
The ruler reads {"value": 9.3, "unit": "cm"}
